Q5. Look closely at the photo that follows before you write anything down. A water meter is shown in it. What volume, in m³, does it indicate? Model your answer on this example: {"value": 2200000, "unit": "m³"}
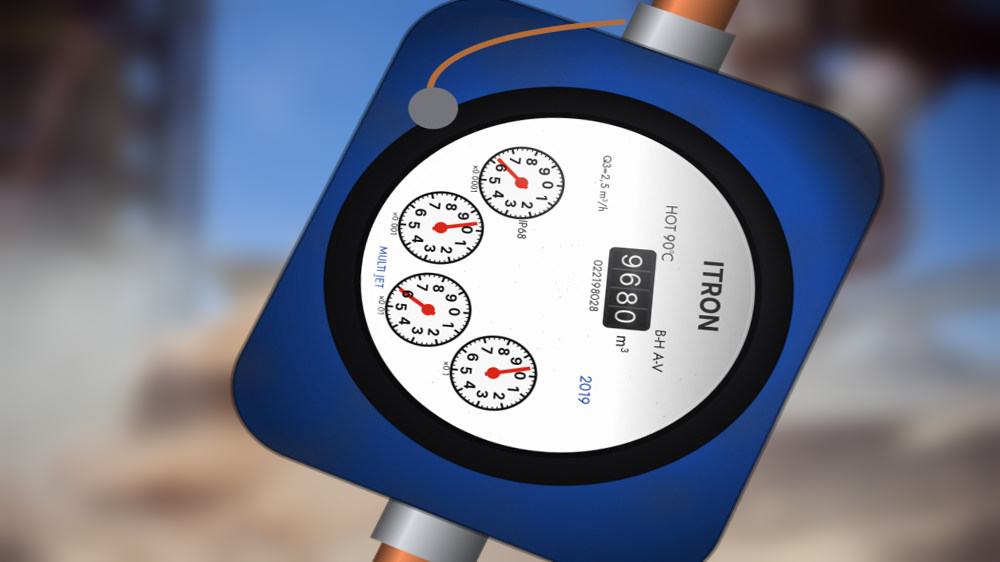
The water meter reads {"value": 9679.9596, "unit": "m³"}
